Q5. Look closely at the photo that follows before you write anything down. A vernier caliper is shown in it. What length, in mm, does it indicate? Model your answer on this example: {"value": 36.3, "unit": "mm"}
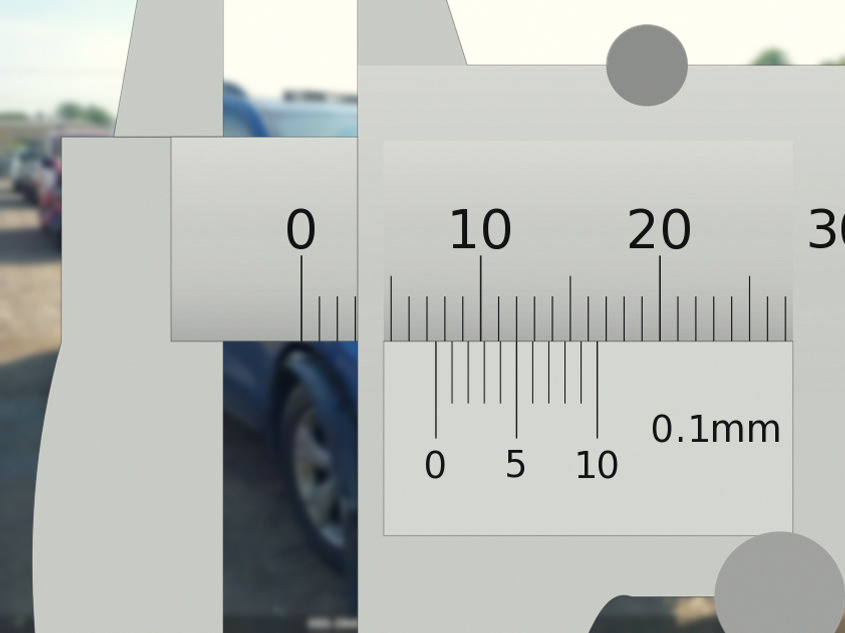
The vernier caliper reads {"value": 7.5, "unit": "mm"}
